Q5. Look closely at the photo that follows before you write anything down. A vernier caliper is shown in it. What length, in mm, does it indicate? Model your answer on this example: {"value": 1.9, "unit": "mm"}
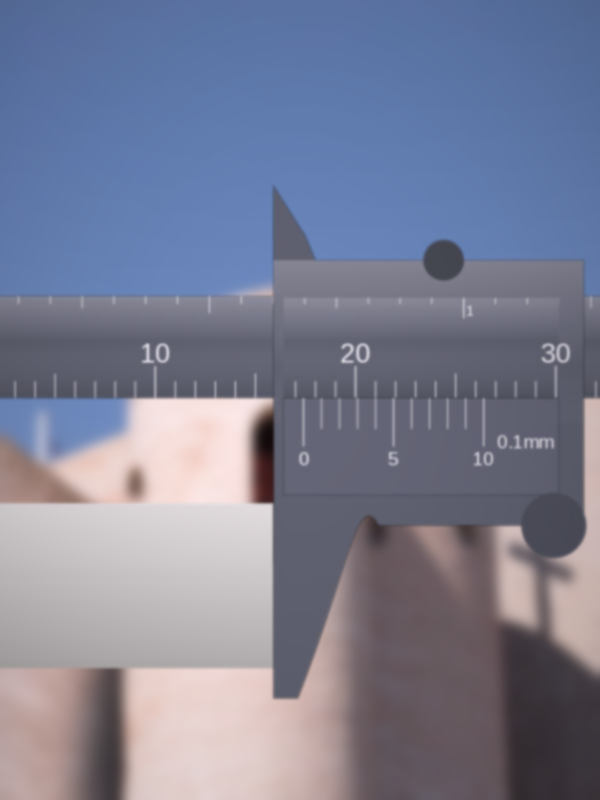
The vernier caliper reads {"value": 17.4, "unit": "mm"}
